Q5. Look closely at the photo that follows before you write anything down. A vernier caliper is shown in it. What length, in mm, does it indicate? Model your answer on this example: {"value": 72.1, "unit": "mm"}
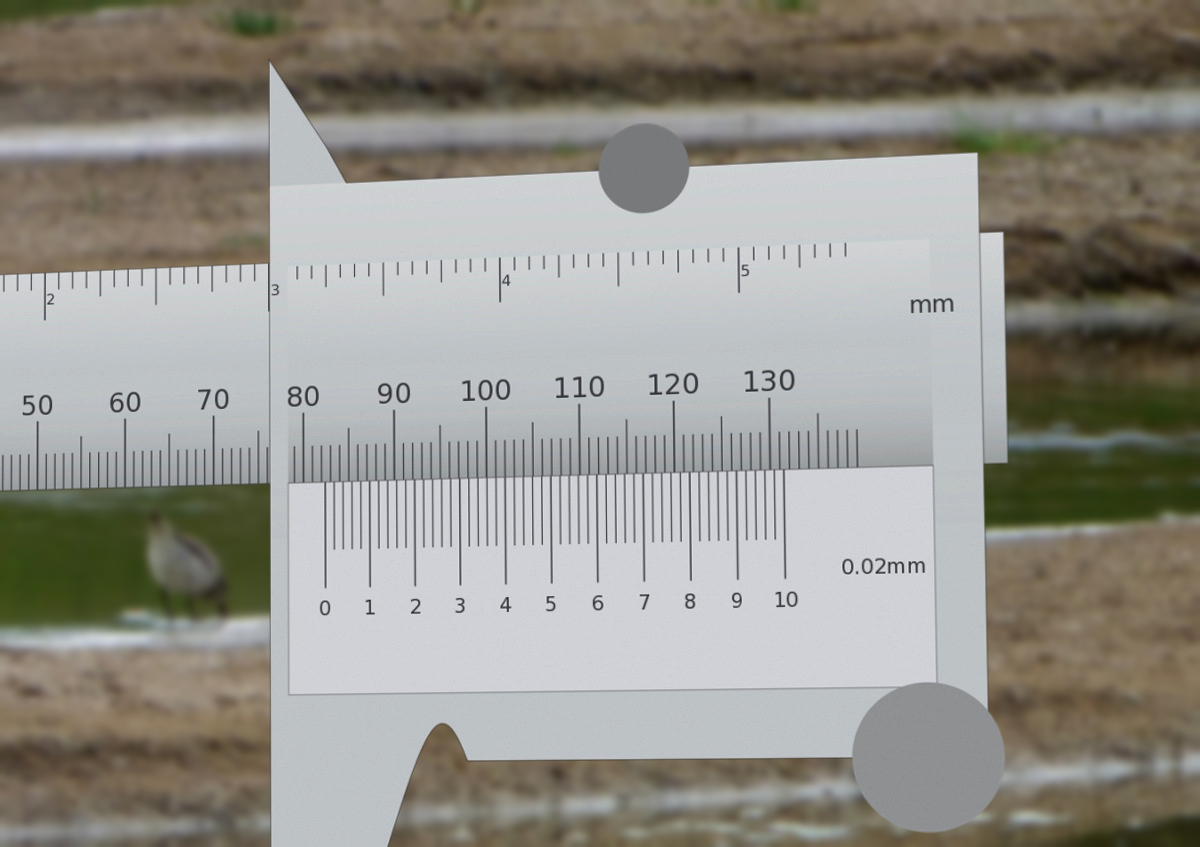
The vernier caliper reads {"value": 82.4, "unit": "mm"}
